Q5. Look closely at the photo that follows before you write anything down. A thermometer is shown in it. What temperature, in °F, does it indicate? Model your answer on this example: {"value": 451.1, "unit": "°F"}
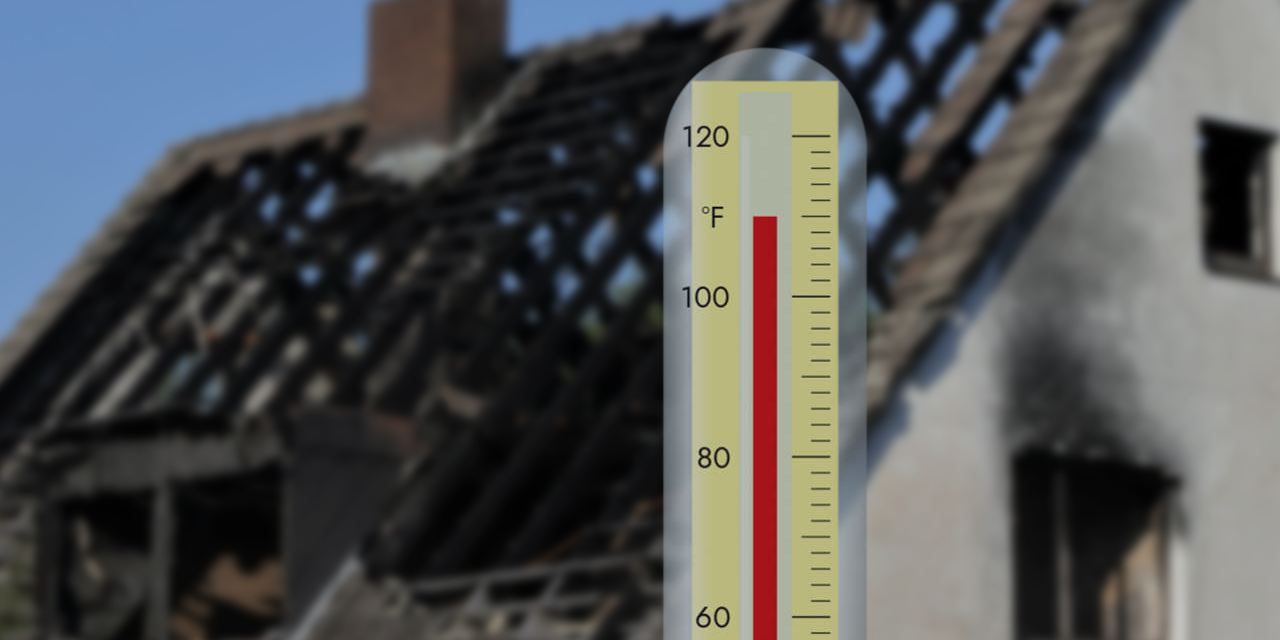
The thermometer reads {"value": 110, "unit": "°F"}
